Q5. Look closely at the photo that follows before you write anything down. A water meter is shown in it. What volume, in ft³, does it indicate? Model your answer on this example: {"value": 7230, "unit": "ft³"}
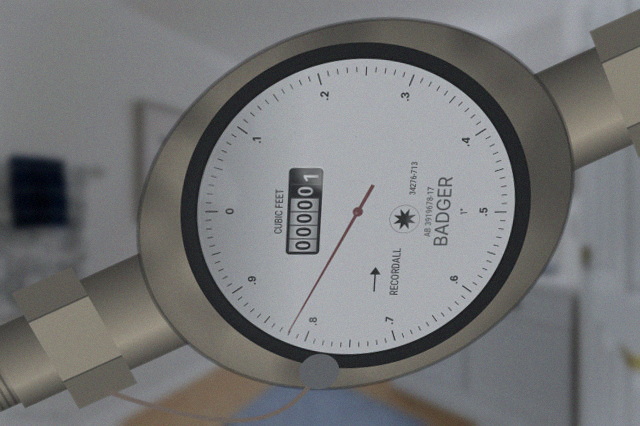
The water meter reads {"value": 0.82, "unit": "ft³"}
